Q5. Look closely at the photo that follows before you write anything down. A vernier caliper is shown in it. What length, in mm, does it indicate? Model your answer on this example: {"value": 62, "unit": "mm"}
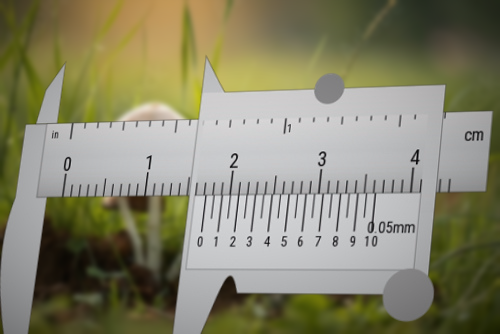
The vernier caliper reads {"value": 17.2, "unit": "mm"}
